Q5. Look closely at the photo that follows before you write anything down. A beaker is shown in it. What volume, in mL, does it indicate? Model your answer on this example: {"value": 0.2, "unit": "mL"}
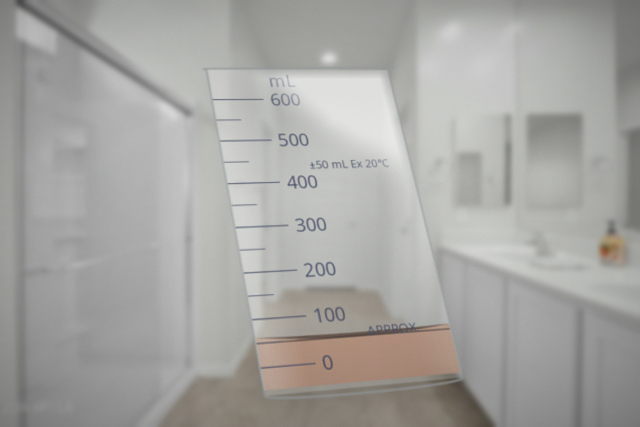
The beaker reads {"value": 50, "unit": "mL"}
